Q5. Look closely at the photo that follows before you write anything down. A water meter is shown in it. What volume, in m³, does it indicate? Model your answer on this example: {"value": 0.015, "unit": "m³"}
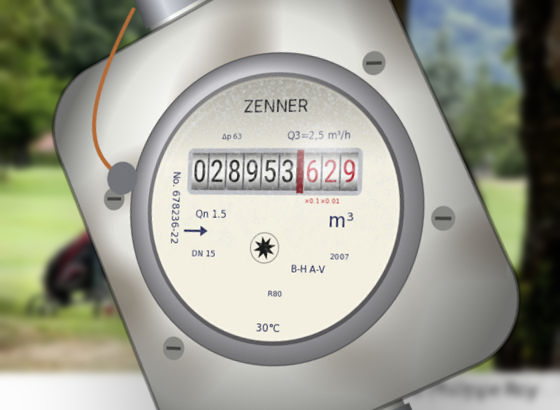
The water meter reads {"value": 28953.629, "unit": "m³"}
